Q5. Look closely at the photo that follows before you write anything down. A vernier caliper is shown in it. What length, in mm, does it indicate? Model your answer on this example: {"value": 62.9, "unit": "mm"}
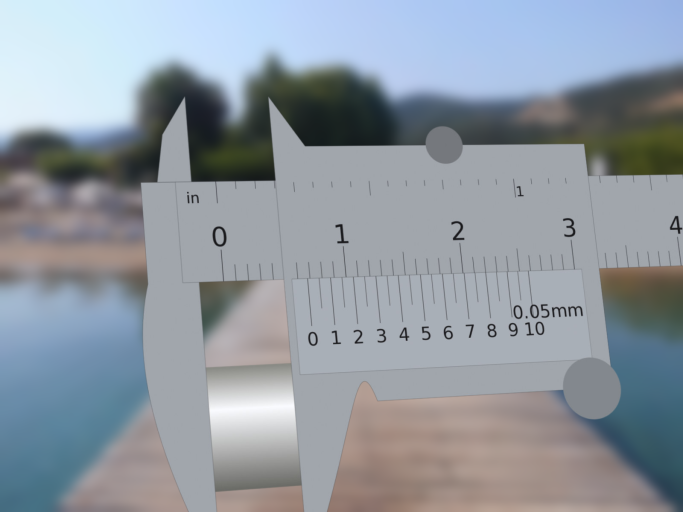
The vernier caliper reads {"value": 6.8, "unit": "mm"}
